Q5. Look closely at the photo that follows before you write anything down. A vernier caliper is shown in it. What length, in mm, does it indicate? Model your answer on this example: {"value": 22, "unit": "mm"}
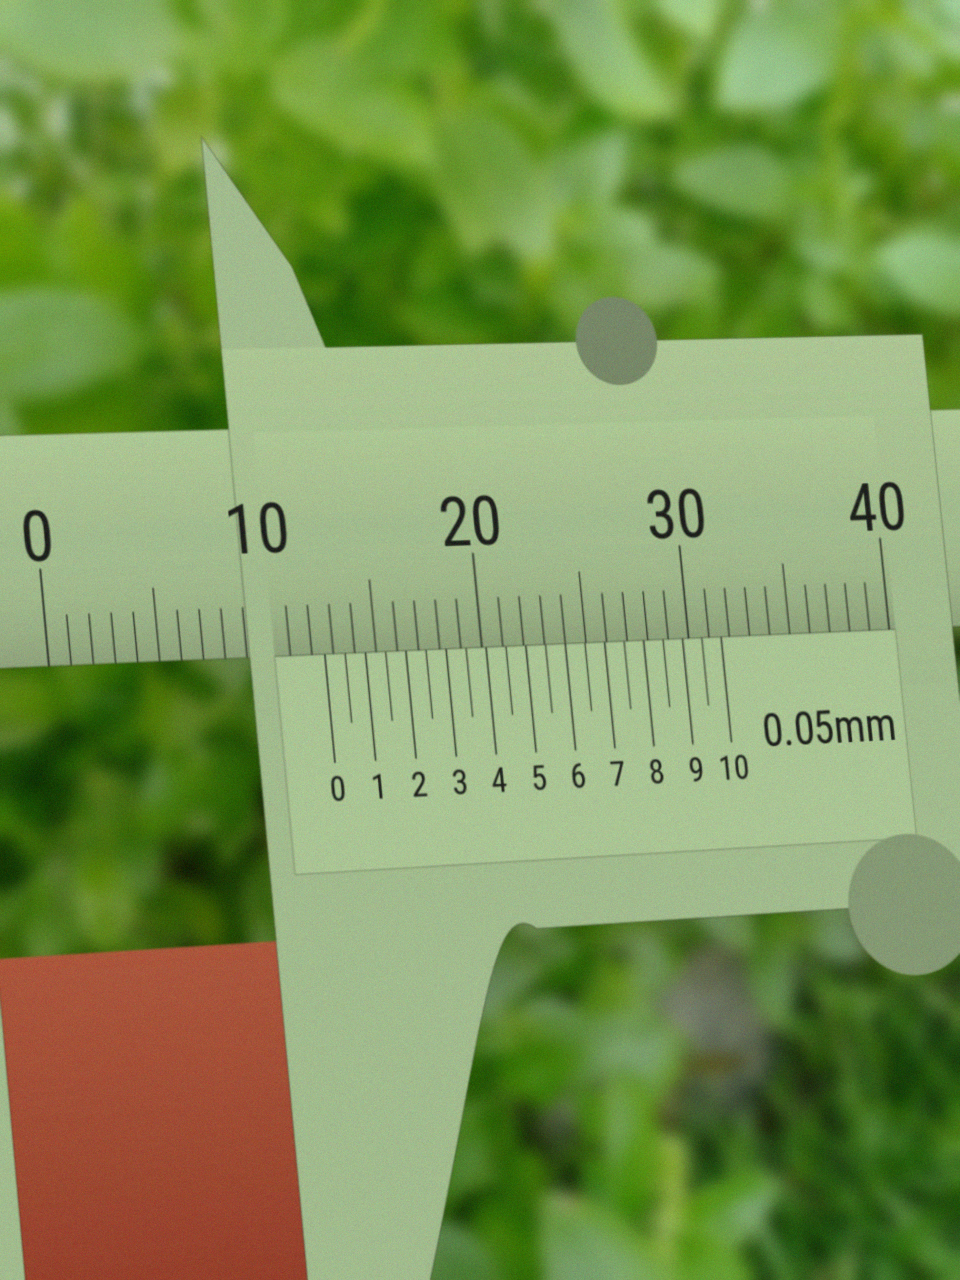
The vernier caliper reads {"value": 12.6, "unit": "mm"}
